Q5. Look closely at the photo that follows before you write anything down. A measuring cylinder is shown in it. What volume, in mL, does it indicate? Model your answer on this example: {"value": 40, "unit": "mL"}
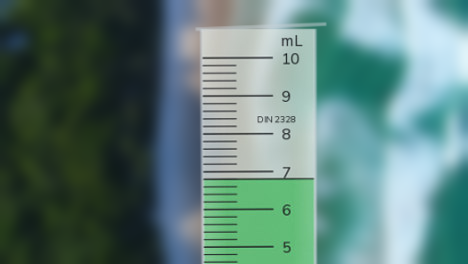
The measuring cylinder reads {"value": 6.8, "unit": "mL"}
